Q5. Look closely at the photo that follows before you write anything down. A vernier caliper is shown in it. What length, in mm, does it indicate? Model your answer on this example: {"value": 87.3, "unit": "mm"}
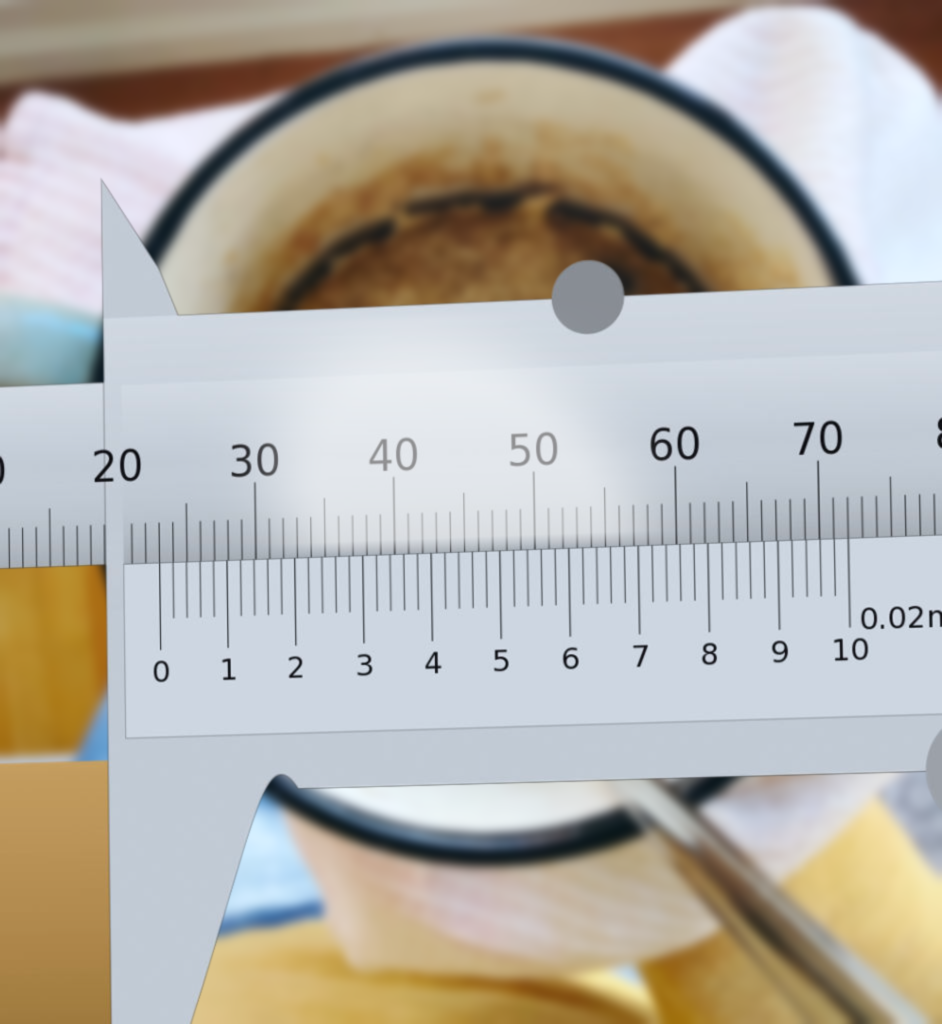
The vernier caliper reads {"value": 23.0, "unit": "mm"}
